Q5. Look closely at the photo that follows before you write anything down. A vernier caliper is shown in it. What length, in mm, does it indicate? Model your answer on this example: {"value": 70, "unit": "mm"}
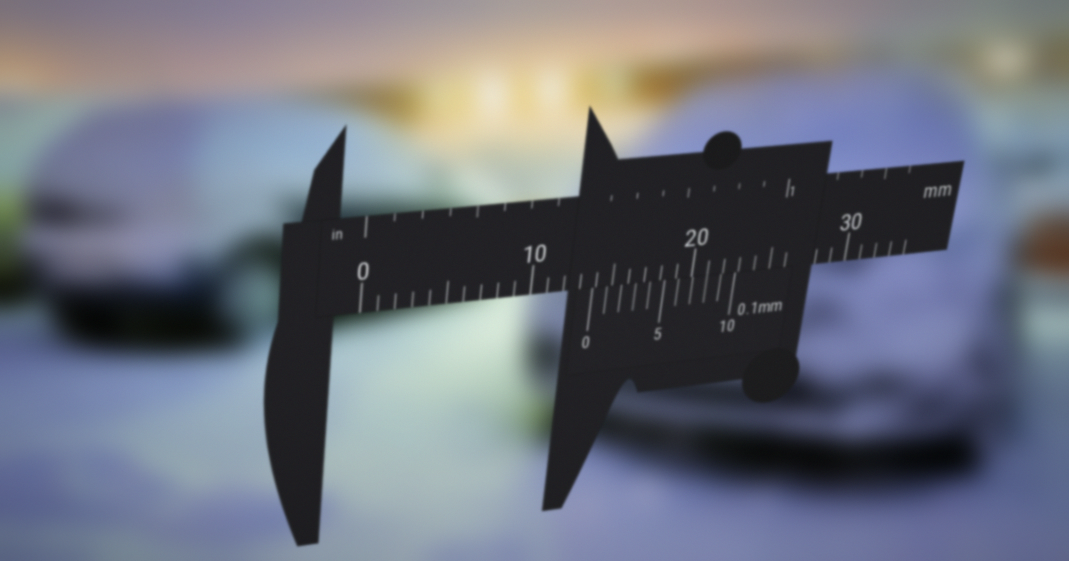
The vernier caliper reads {"value": 13.8, "unit": "mm"}
